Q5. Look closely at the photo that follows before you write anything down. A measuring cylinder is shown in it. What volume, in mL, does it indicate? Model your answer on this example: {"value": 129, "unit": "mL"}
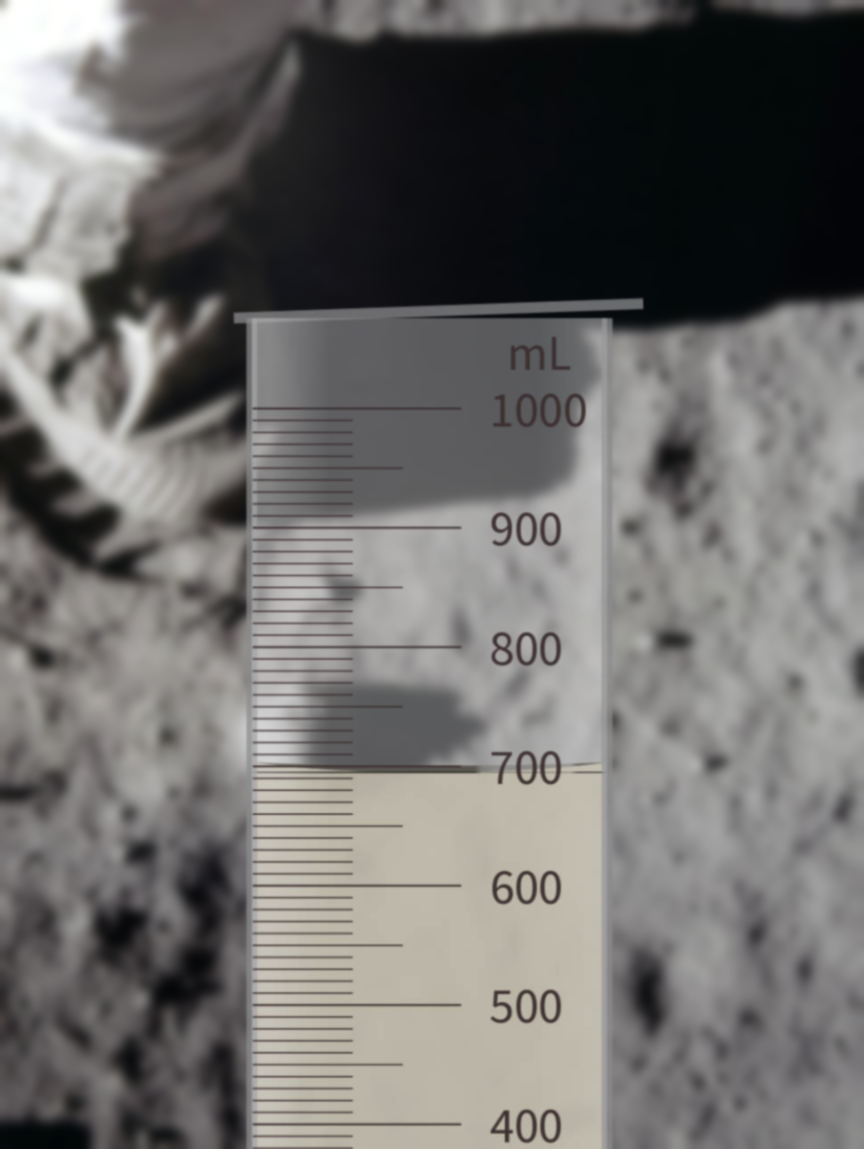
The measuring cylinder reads {"value": 695, "unit": "mL"}
